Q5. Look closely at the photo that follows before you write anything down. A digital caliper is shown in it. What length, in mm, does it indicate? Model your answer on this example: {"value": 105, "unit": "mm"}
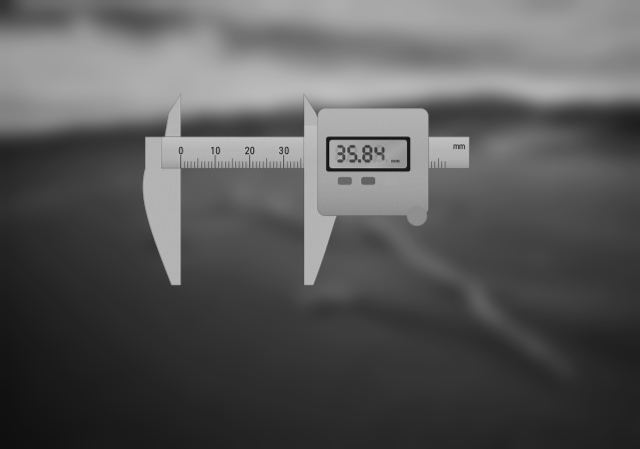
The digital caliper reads {"value": 35.84, "unit": "mm"}
